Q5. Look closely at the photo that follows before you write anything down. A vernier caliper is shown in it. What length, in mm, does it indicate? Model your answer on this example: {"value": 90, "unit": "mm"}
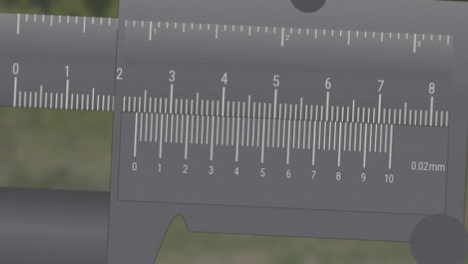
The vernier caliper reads {"value": 23.5, "unit": "mm"}
